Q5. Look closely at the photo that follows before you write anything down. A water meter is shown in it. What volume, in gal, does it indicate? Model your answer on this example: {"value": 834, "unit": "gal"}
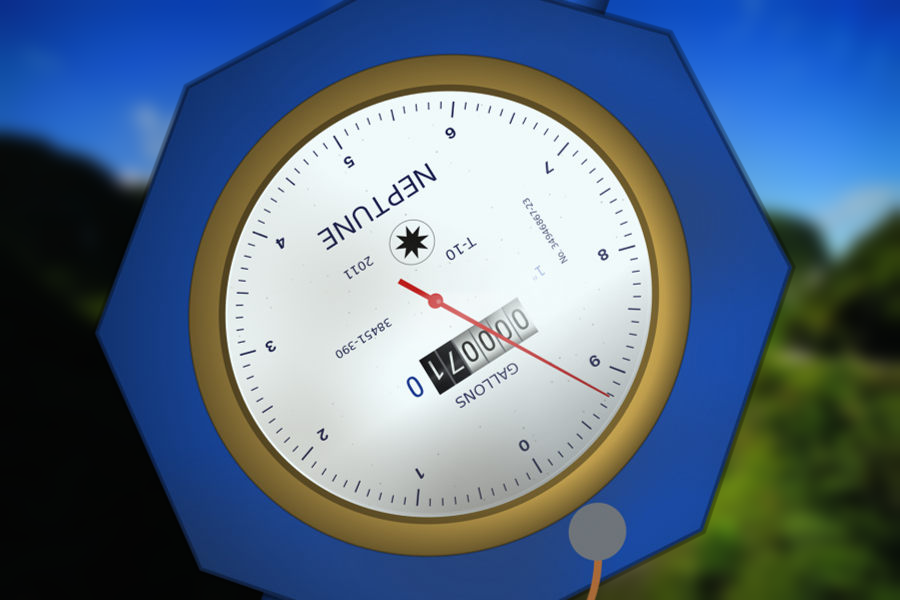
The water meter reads {"value": 709.2, "unit": "gal"}
